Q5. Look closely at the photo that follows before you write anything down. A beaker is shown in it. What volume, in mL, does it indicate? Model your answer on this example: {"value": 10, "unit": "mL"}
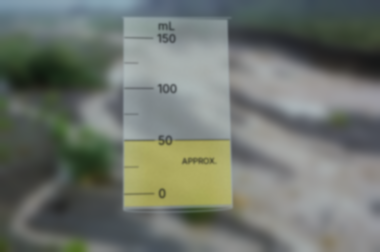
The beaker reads {"value": 50, "unit": "mL"}
